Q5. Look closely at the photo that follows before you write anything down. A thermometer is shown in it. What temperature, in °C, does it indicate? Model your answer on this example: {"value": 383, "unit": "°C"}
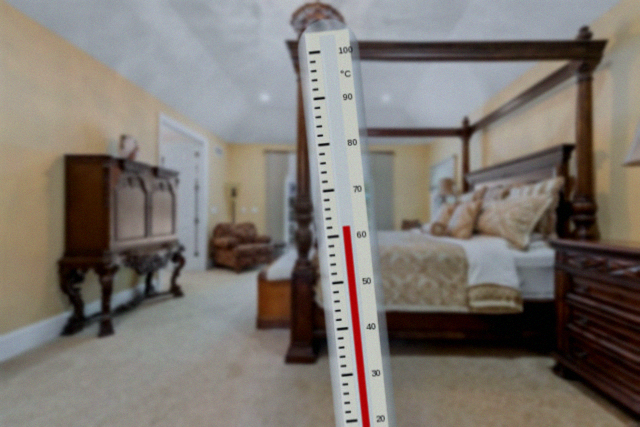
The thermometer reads {"value": 62, "unit": "°C"}
